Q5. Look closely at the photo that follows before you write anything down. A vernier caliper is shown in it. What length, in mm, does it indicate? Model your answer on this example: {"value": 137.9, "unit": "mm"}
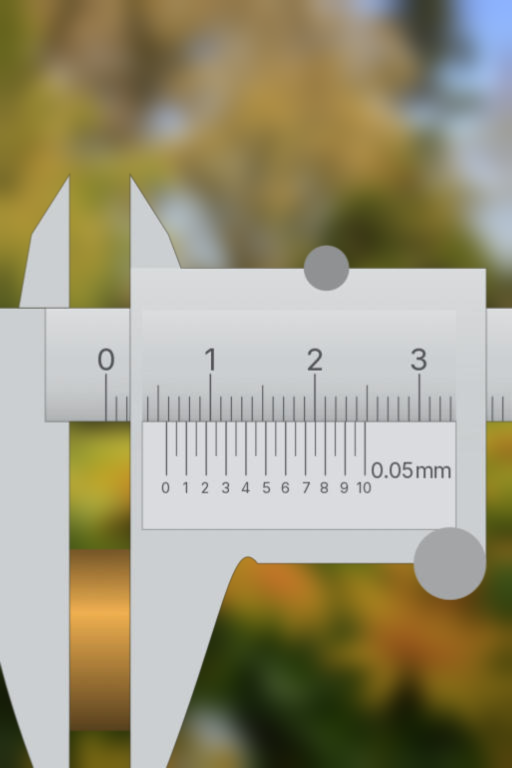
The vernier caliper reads {"value": 5.8, "unit": "mm"}
